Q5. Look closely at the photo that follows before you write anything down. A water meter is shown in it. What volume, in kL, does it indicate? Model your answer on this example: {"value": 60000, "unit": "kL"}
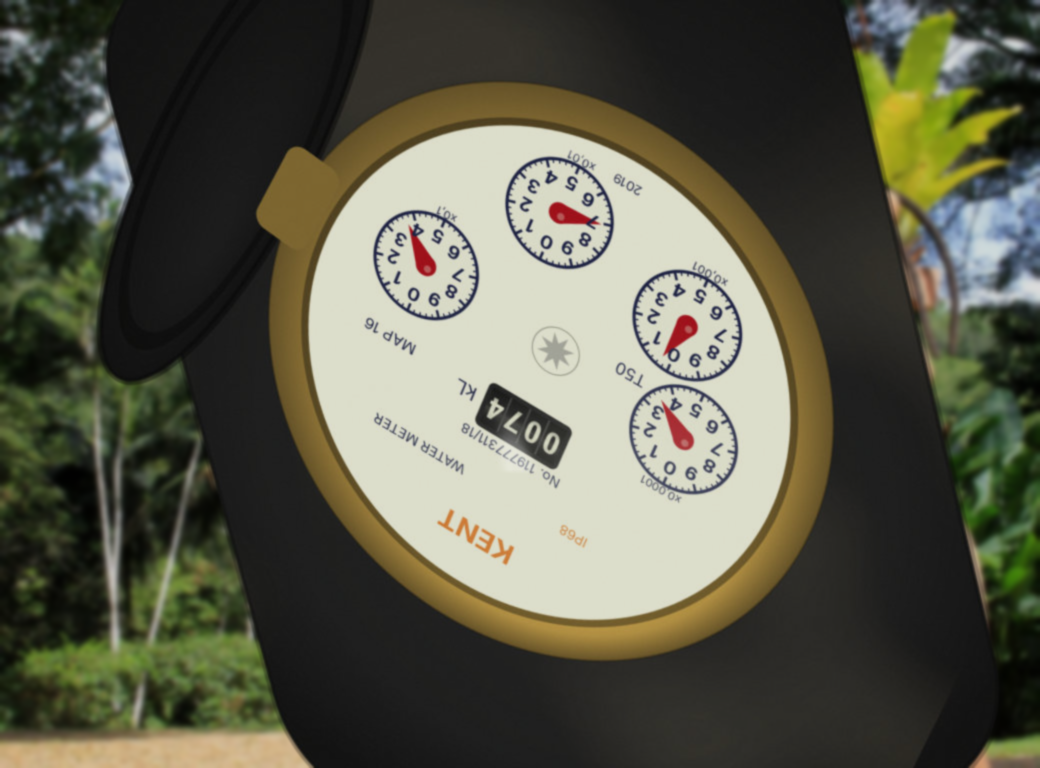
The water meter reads {"value": 74.3703, "unit": "kL"}
